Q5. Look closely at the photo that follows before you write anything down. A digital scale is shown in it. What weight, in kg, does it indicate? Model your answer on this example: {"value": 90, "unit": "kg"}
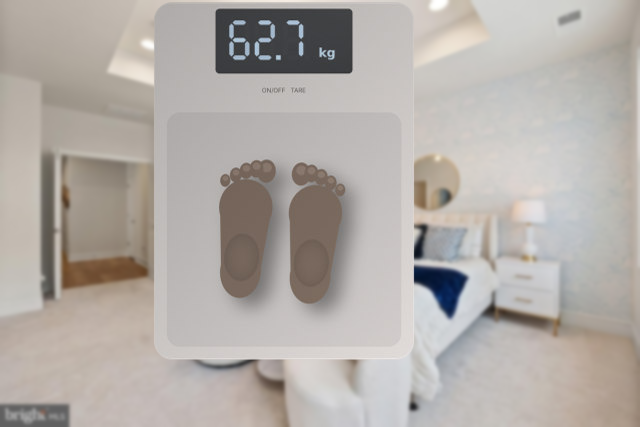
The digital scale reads {"value": 62.7, "unit": "kg"}
